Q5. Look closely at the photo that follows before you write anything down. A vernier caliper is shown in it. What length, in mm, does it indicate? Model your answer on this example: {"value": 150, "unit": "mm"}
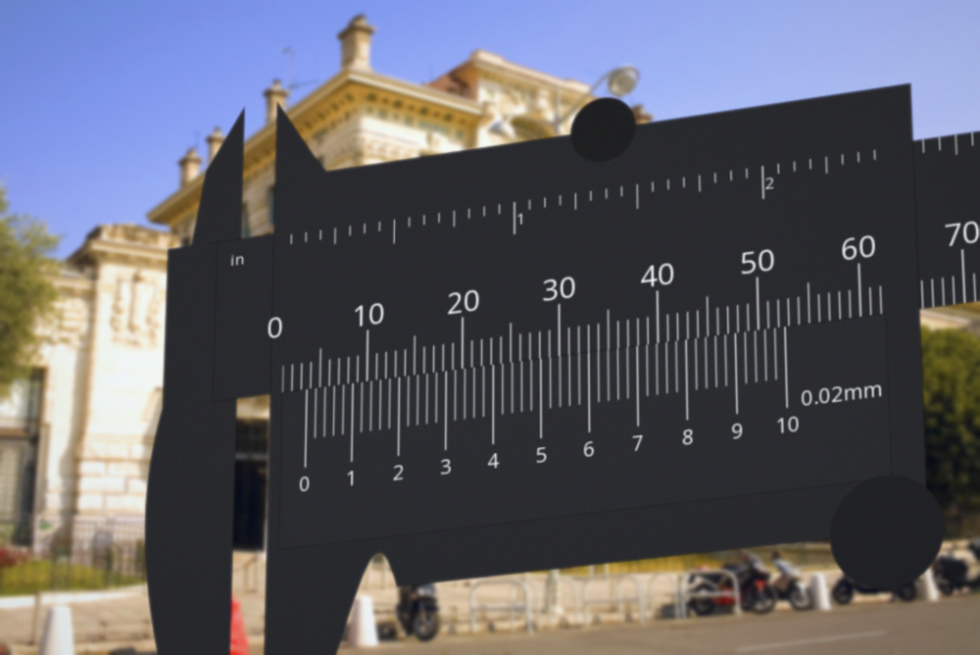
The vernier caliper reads {"value": 3.6, "unit": "mm"}
